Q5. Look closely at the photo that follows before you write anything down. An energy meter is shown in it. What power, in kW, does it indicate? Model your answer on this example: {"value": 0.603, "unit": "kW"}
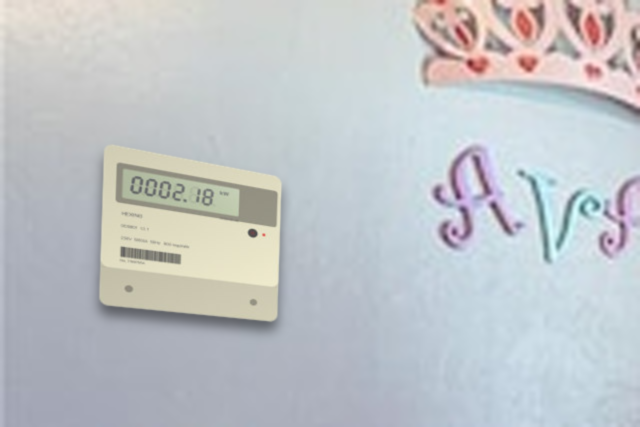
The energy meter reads {"value": 2.18, "unit": "kW"}
